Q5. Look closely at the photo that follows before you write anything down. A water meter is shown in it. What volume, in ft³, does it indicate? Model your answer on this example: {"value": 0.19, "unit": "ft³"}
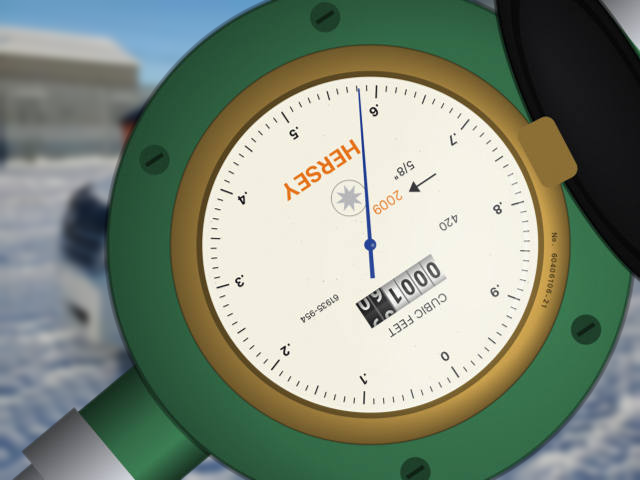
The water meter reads {"value": 159.58, "unit": "ft³"}
